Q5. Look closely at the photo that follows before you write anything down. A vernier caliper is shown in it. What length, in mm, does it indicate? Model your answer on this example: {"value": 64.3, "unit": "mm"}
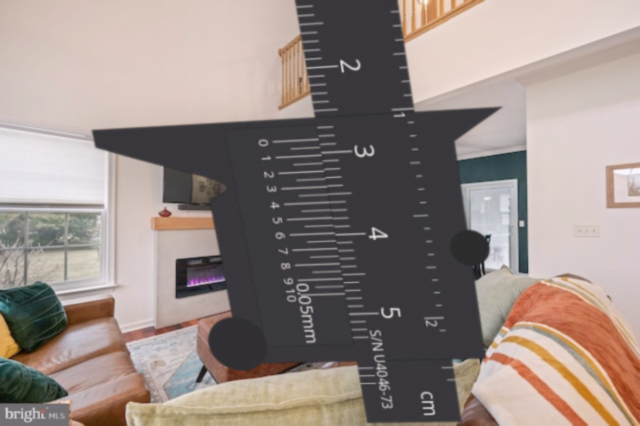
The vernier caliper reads {"value": 28.4, "unit": "mm"}
